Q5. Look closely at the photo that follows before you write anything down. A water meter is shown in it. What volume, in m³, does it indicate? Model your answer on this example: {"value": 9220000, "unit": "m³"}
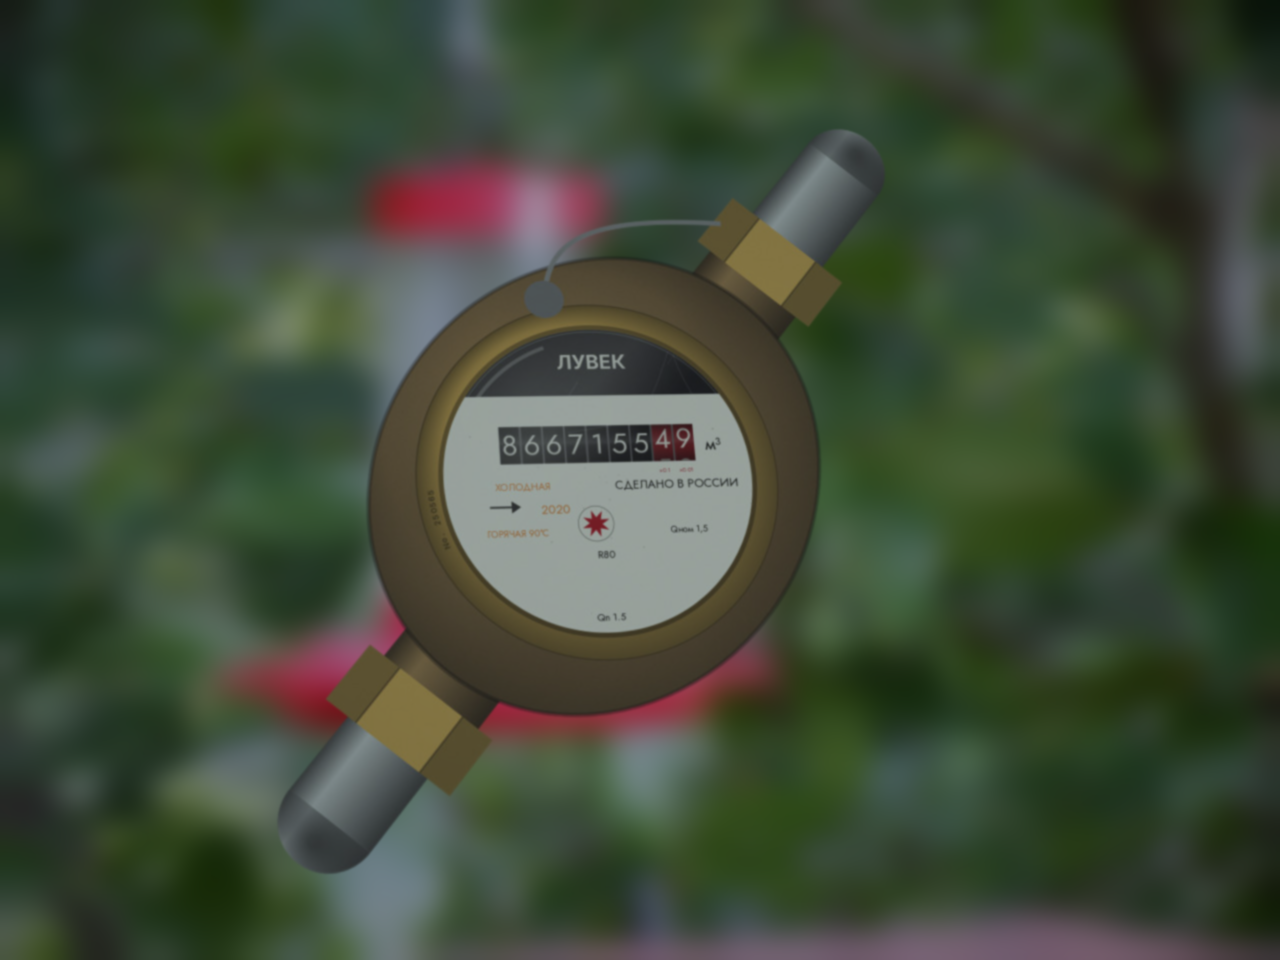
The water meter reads {"value": 8667155.49, "unit": "m³"}
